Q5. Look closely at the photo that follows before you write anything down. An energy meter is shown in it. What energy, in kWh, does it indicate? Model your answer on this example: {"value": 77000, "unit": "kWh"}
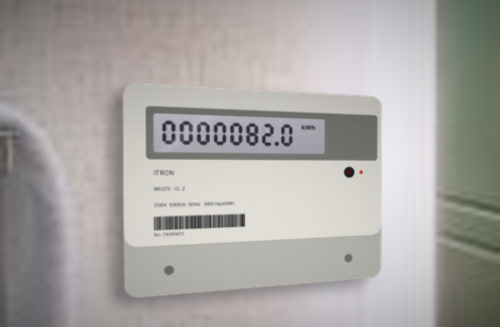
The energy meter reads {"value": 82.0, "unit": "kWh"}
